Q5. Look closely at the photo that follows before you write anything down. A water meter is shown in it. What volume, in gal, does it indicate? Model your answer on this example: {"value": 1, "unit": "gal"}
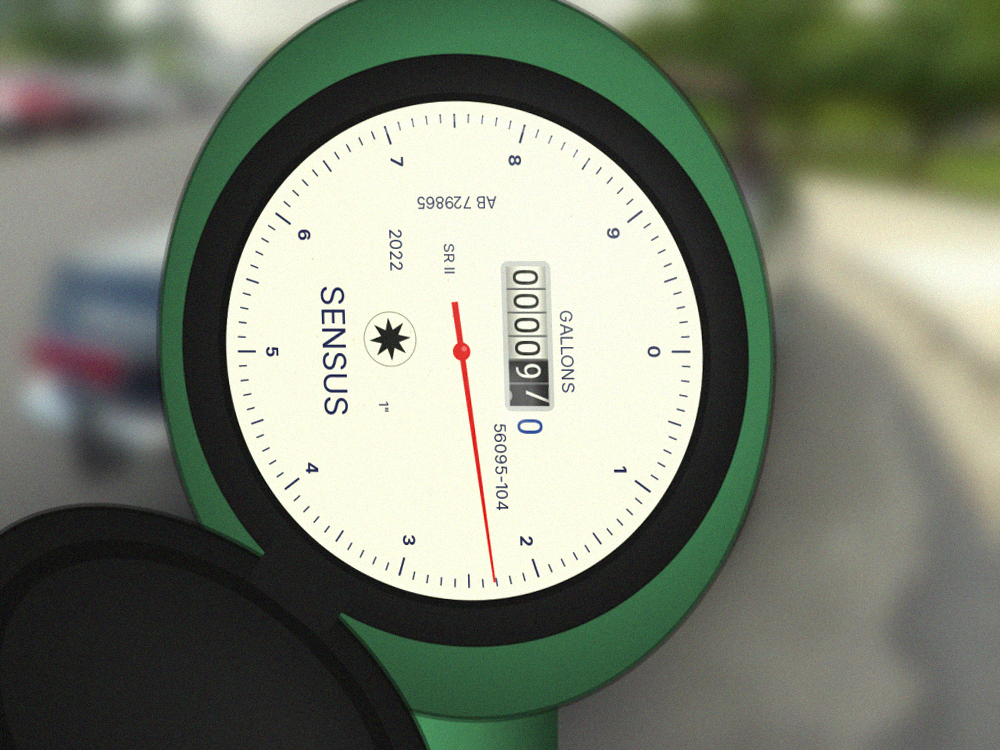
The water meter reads {"value": 972.3, "unit": "gal"}
